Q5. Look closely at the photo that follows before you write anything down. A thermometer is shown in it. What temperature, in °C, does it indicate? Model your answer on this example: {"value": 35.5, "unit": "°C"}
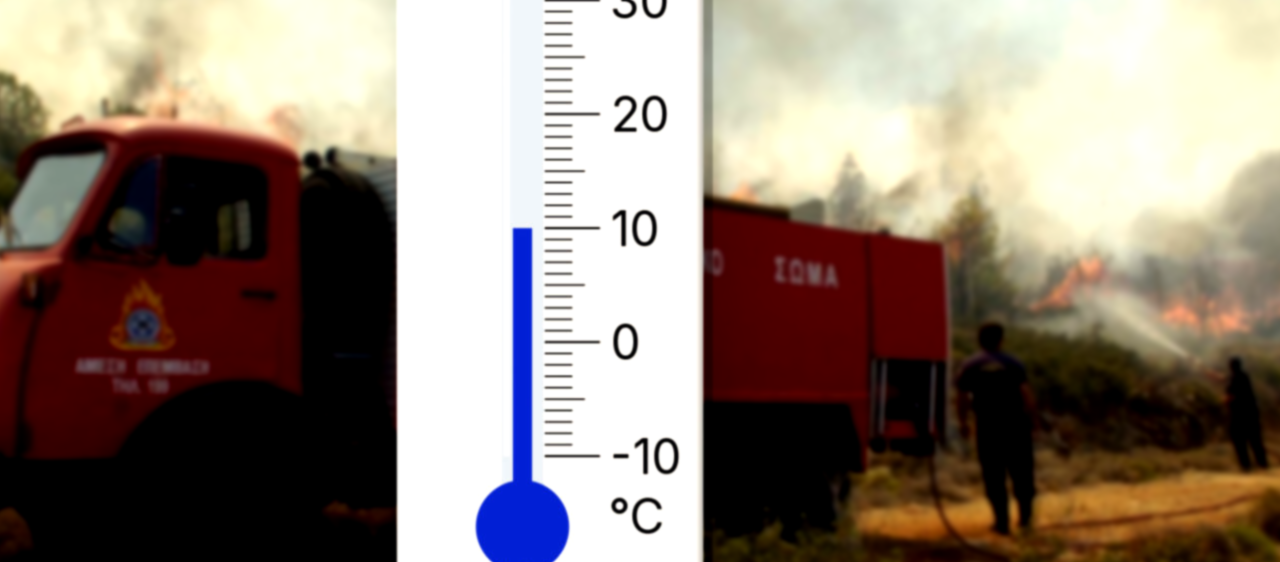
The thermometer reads {"value": 10, "unit": "°C"}
